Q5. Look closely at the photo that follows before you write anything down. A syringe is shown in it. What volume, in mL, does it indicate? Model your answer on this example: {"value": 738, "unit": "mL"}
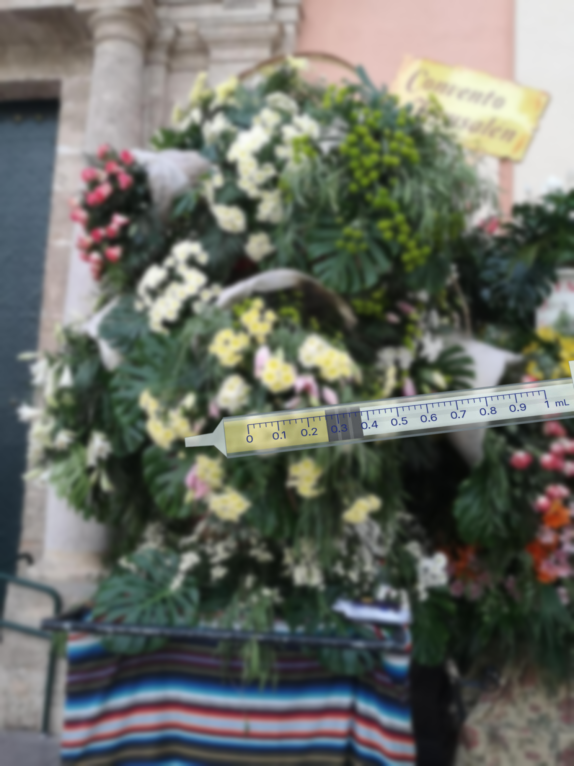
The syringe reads {"value": 0.26, "unit": "mL"}
